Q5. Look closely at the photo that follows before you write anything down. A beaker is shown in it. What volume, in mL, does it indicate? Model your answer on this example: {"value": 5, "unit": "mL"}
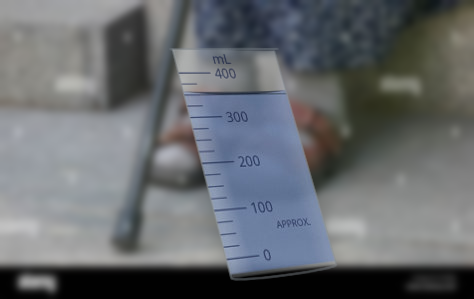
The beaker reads {"value": 350, "unit": "mL"}
